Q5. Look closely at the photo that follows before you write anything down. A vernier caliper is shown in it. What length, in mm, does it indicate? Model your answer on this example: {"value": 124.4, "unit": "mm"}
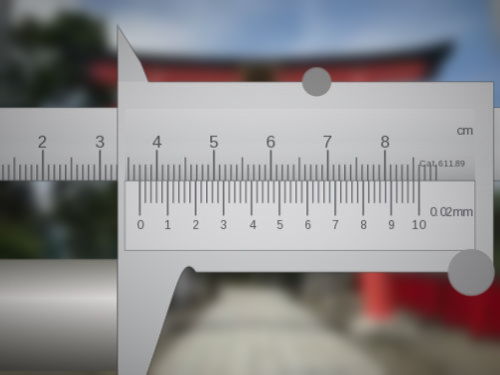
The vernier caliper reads {"value": 37.0, "unit": "mm"}
